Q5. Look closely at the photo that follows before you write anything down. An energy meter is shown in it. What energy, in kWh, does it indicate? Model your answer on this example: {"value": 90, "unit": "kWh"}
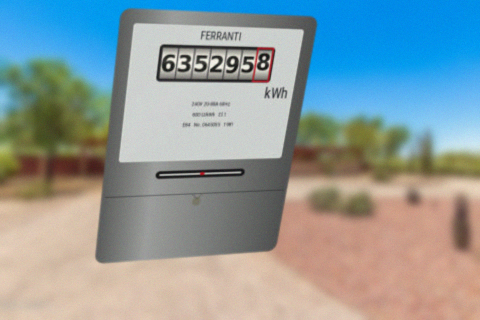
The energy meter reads {"value": 635295.8, "unit": "kWh"}
